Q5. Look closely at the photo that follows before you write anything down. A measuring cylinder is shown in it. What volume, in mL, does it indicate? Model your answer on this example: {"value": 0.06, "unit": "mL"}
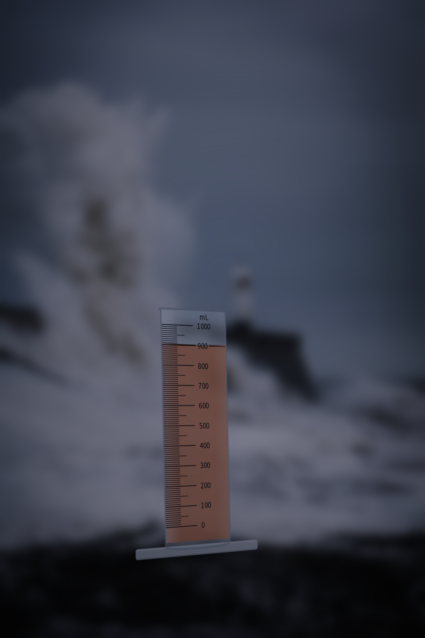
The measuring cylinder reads {"value": 900, "unit": "mL"}
